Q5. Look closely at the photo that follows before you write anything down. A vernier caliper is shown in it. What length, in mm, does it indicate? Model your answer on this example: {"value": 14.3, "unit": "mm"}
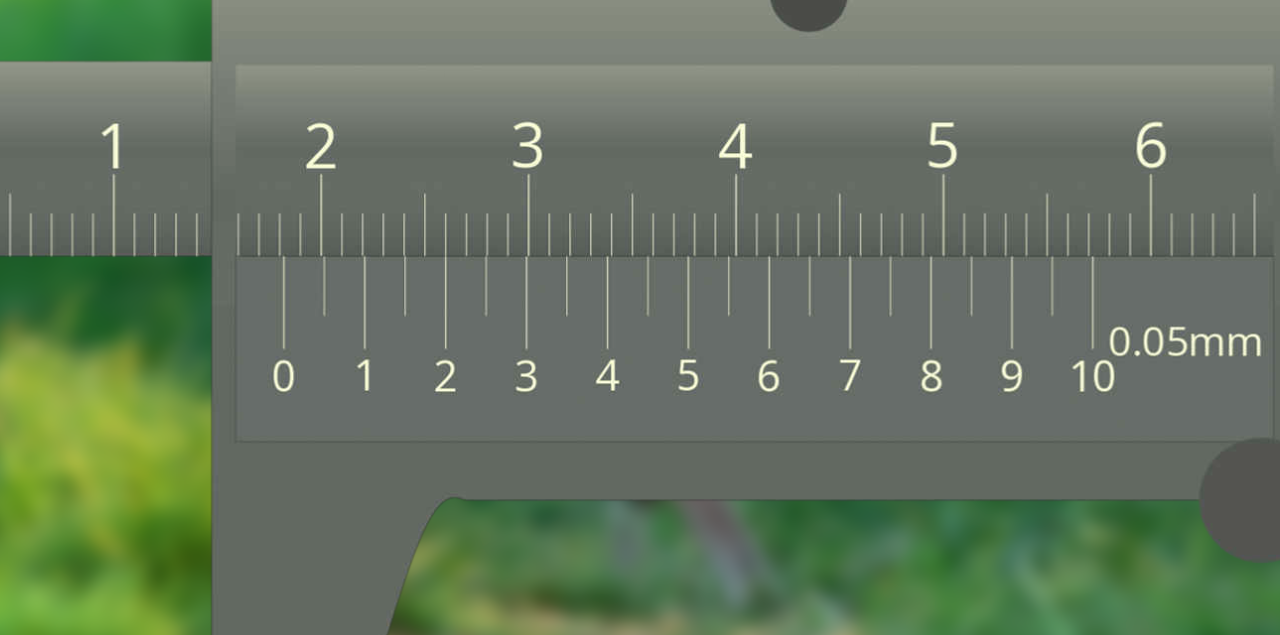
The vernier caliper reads {"value": 18.2, "unit": "mm"}
